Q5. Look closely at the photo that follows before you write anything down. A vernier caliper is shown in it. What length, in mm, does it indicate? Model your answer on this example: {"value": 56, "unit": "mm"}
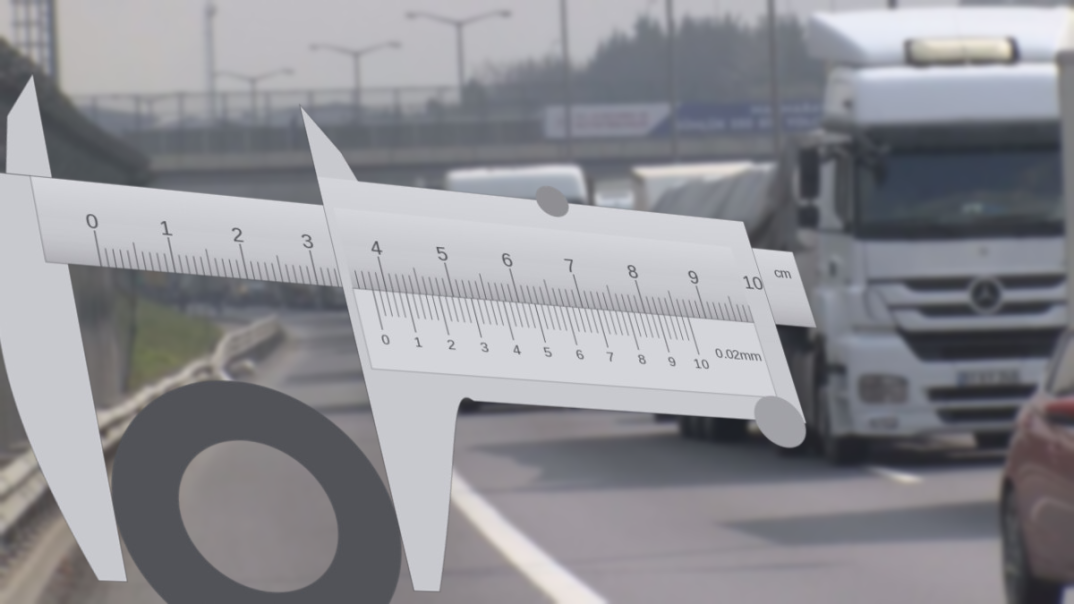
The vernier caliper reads {"value": 38.0, "unit": "mm"}
